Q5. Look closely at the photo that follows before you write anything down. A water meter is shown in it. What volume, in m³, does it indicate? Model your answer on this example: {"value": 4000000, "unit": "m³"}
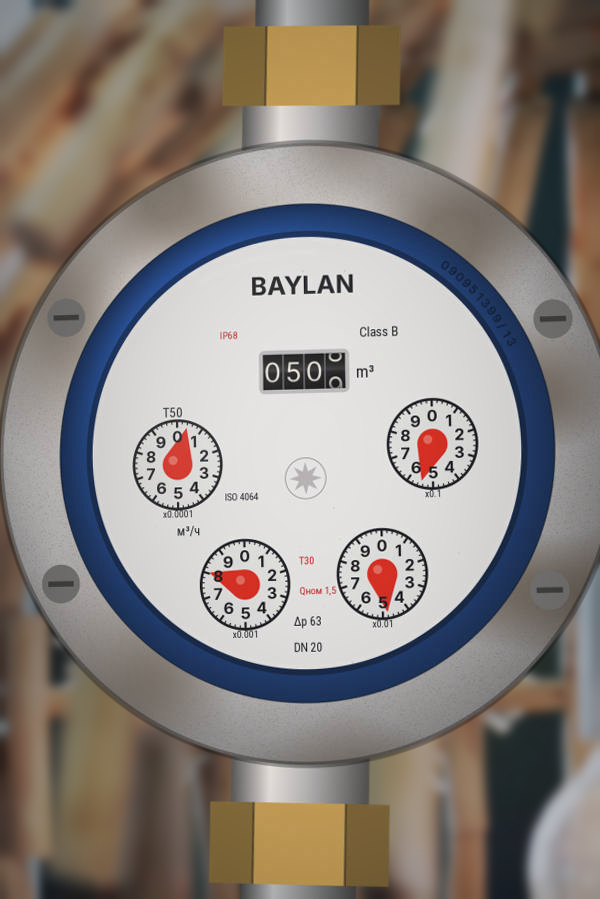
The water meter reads {"value": 508.5480, "unit": "m³"}
